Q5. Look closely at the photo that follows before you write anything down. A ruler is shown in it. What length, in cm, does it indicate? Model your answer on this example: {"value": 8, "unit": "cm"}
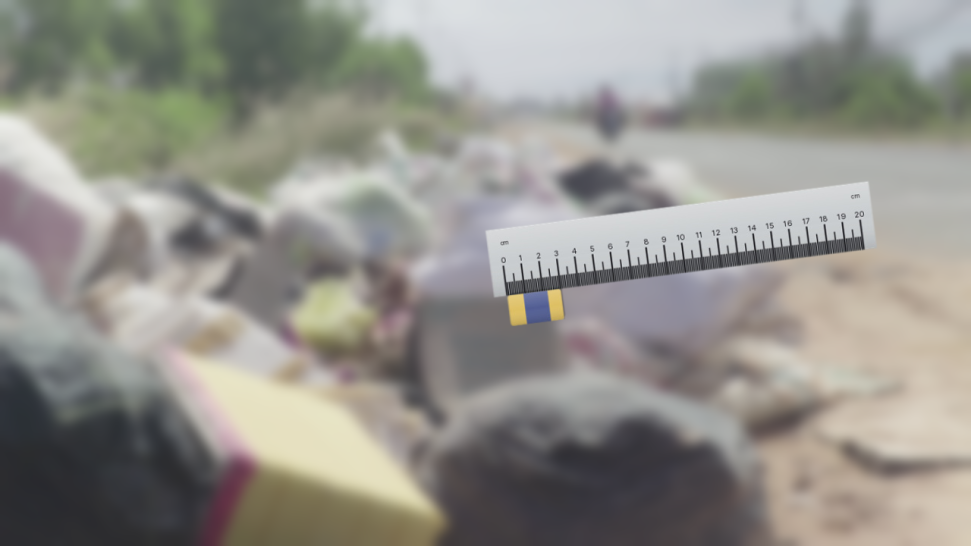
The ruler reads {"value": 3, "unit": "cm"}
